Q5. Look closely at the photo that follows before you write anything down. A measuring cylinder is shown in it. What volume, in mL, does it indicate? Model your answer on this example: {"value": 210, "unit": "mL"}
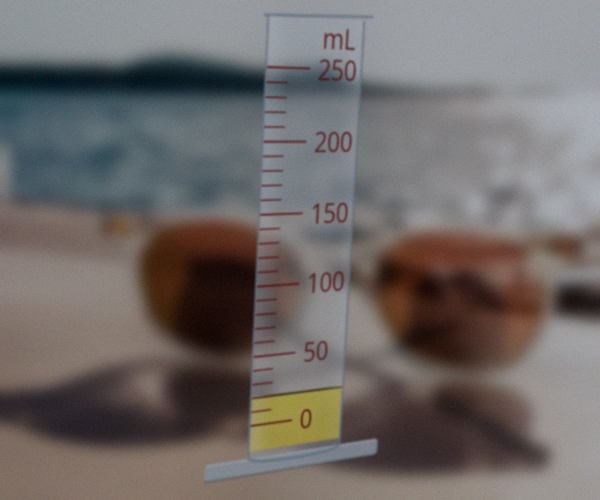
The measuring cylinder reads {"value": 20, "unit": "mL"}
